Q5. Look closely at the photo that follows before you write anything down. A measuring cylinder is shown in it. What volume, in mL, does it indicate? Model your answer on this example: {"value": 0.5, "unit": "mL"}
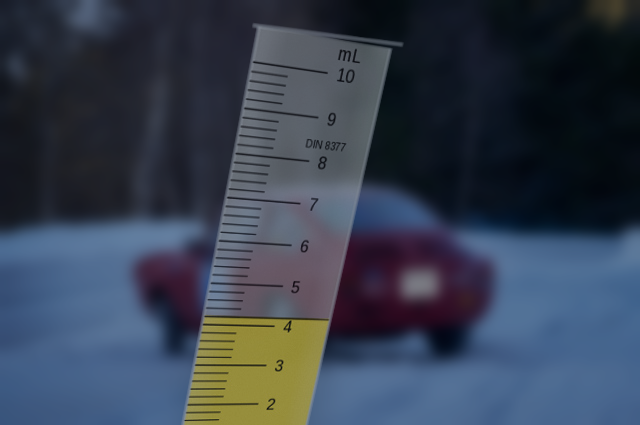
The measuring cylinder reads {"value": 4.2, "unit": "mL"}
